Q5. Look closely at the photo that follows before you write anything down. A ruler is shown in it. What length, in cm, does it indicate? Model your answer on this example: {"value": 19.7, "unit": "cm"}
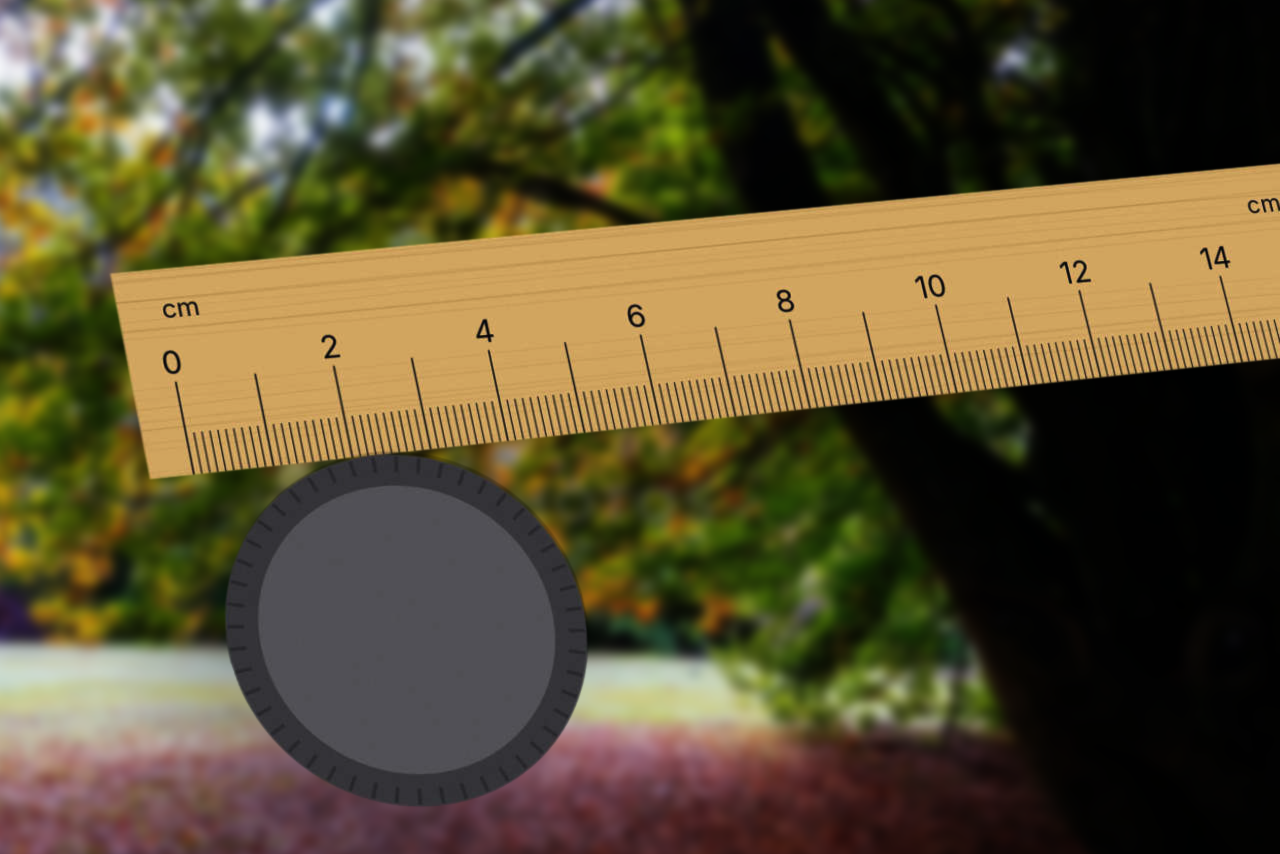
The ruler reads {"value": 4.5, "unit": "cm"}
